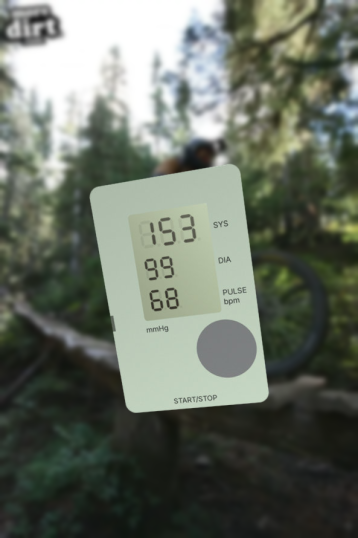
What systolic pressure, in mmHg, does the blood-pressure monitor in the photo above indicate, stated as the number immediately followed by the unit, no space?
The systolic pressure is 153mmHg
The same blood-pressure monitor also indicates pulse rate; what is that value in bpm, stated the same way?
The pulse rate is 68bpm
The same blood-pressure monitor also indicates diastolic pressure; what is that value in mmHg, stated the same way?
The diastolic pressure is 99mmHg
